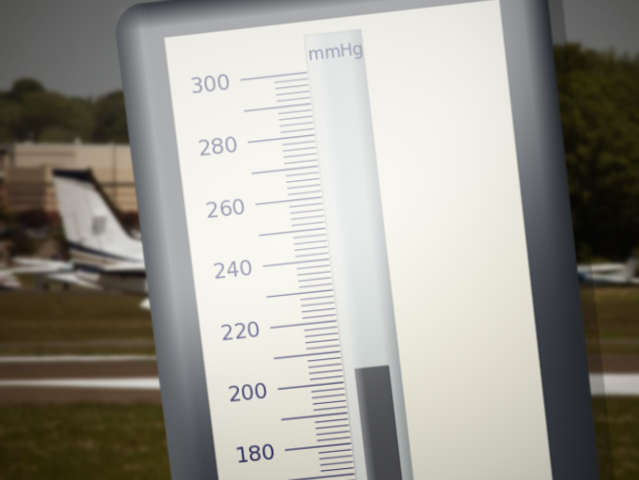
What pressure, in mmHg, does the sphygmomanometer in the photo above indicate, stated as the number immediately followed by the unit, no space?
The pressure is 204mmHg
